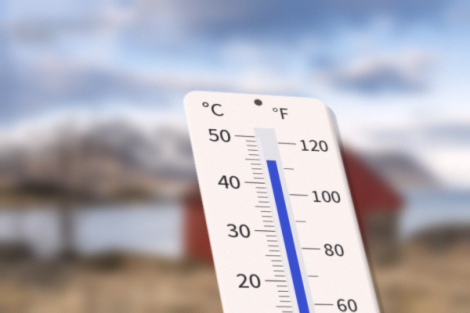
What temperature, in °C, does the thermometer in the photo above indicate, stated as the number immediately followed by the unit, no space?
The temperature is 45°C
